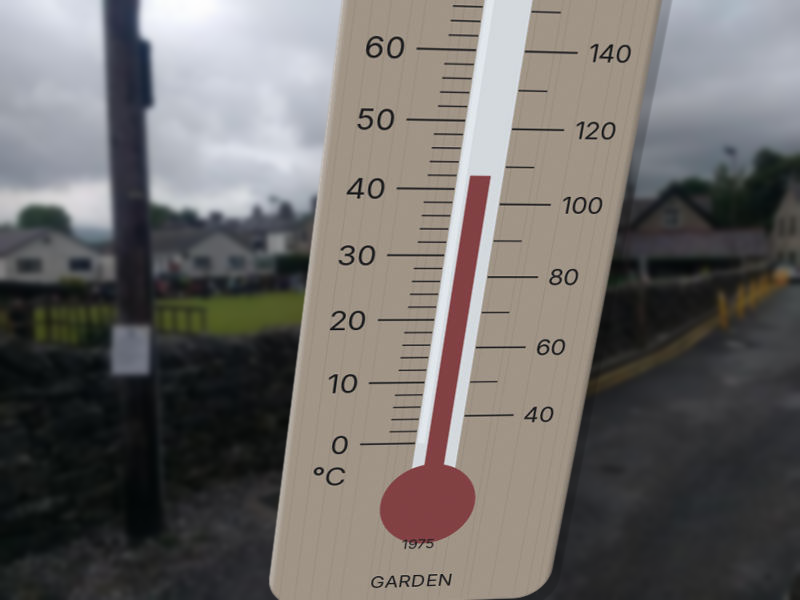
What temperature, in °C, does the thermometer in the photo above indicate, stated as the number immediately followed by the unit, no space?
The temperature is 42°C
